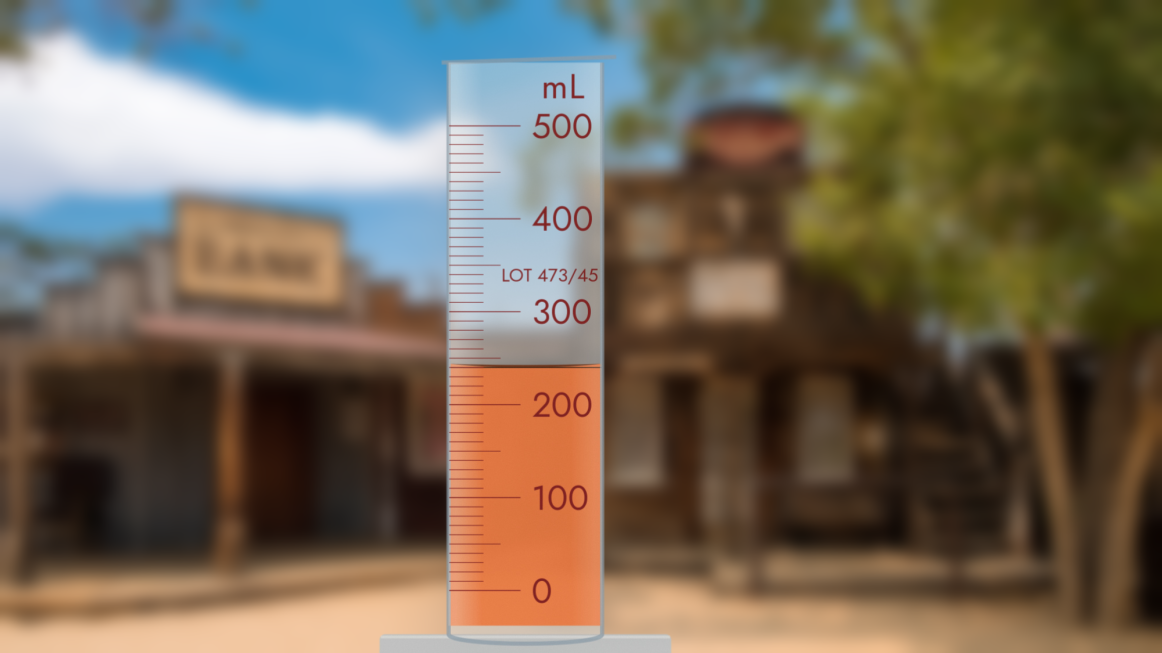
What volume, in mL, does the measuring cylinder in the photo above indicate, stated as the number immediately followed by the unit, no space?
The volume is 240mL
